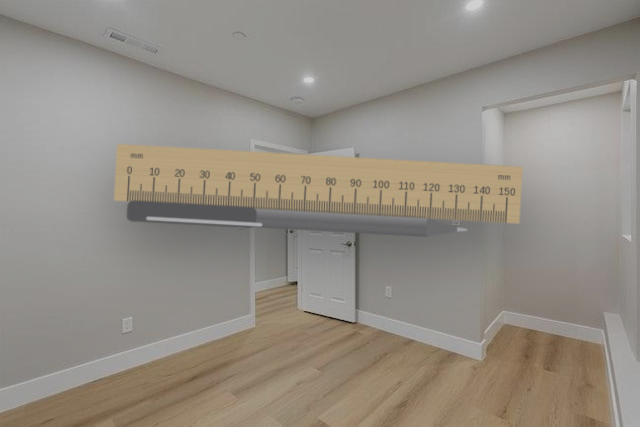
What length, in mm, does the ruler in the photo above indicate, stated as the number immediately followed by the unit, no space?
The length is 135mm
